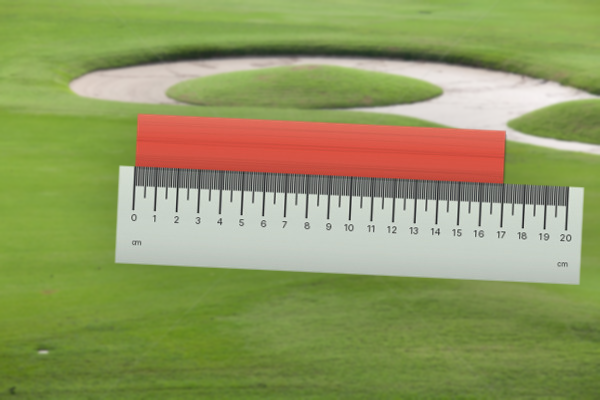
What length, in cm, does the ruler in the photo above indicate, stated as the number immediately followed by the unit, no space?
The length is 17cm
